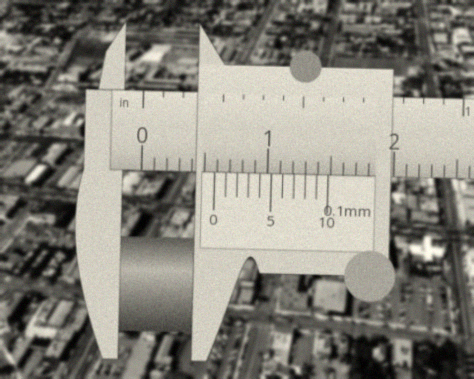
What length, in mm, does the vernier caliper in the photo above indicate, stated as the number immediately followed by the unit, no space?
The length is 5.8mm
